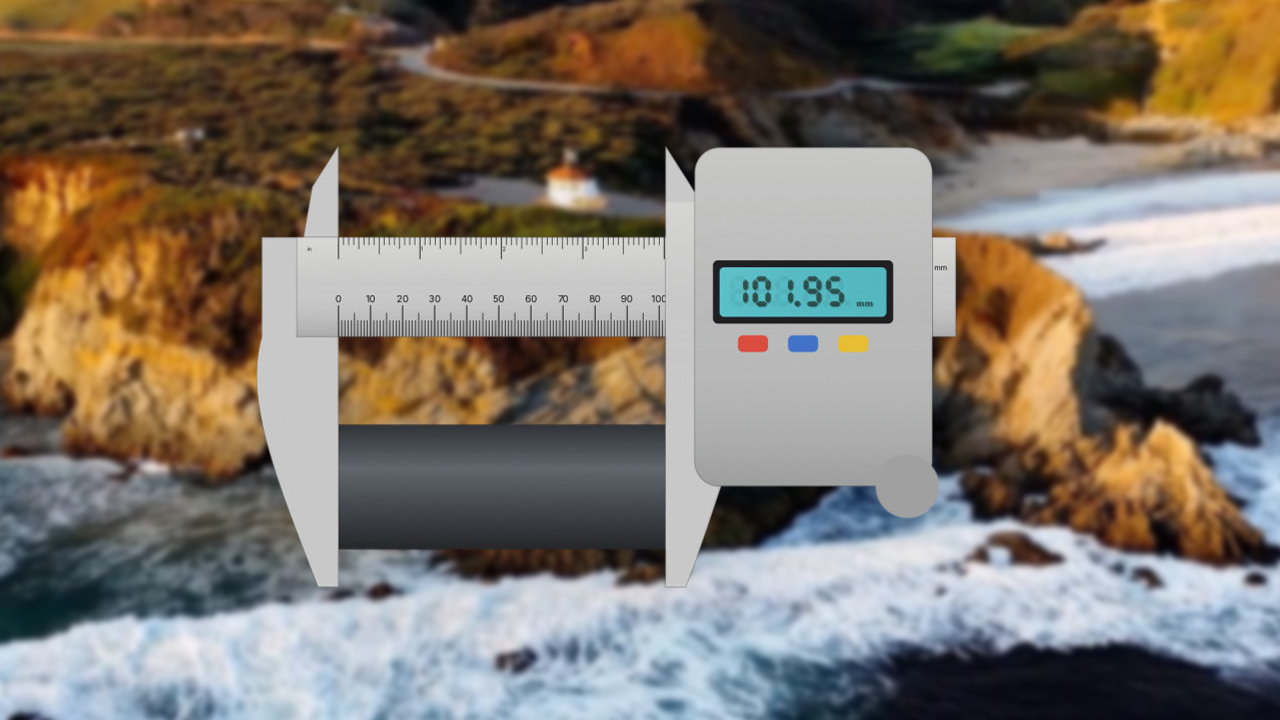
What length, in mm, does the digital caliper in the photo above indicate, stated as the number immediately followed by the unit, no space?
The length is 101.95mm
